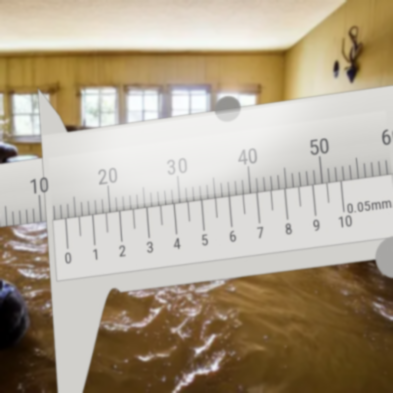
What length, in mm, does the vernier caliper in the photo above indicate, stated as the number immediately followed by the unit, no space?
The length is 13.6mm
